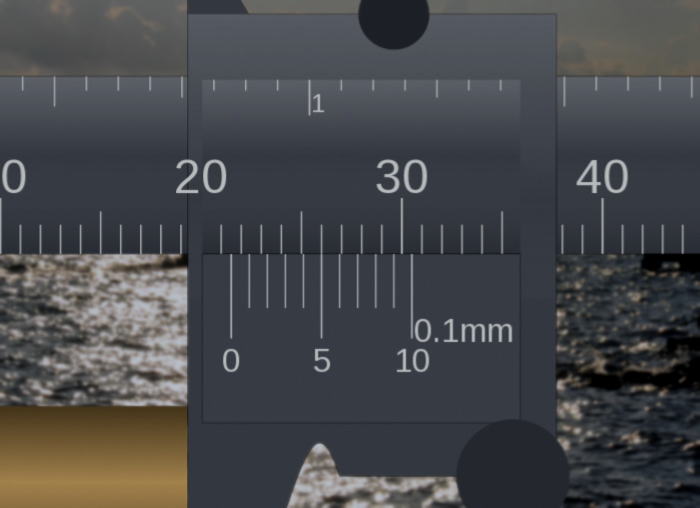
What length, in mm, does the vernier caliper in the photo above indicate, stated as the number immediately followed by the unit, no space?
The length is 21.5mm
